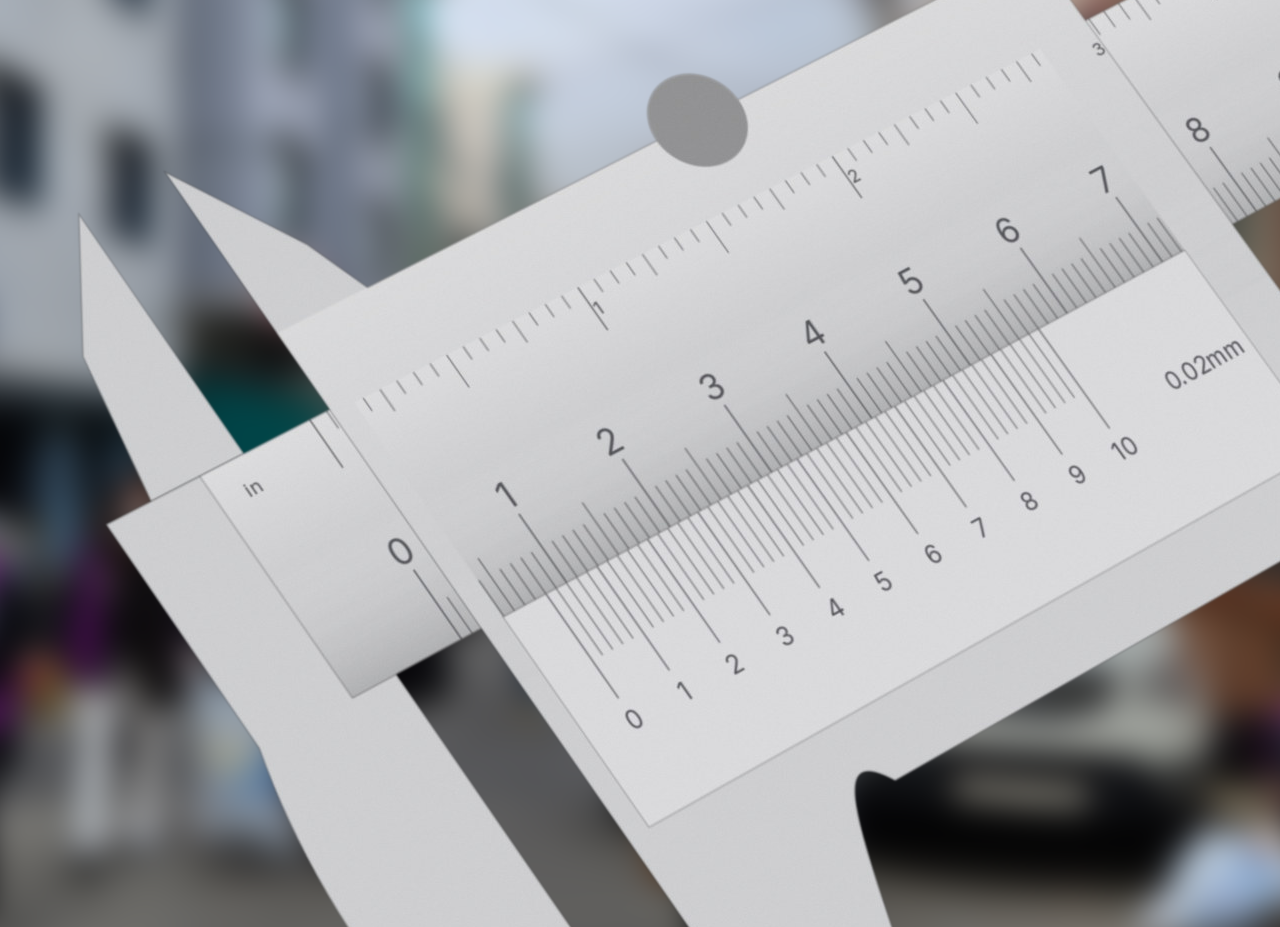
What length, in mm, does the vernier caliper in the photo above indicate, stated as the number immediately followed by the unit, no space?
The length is 8.0mm
